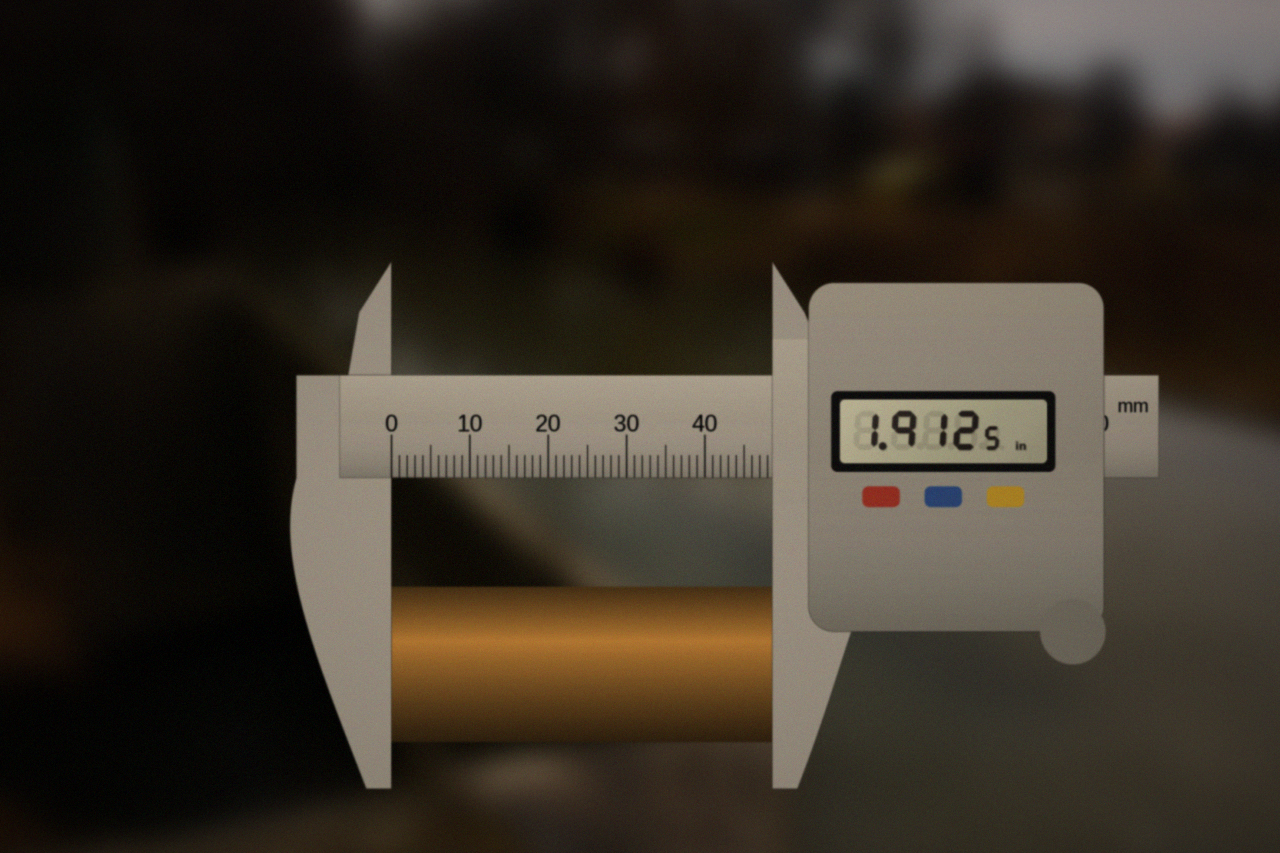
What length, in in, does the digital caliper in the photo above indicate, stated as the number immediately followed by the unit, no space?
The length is 1.9125in
